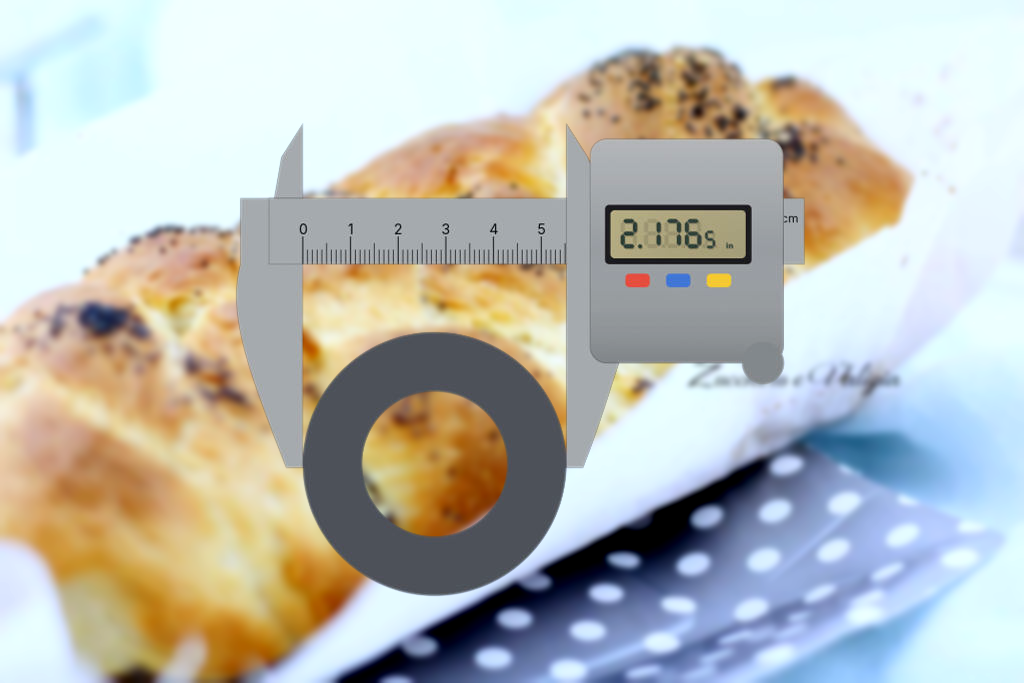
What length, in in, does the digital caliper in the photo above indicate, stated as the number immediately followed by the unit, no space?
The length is 2.1765in
